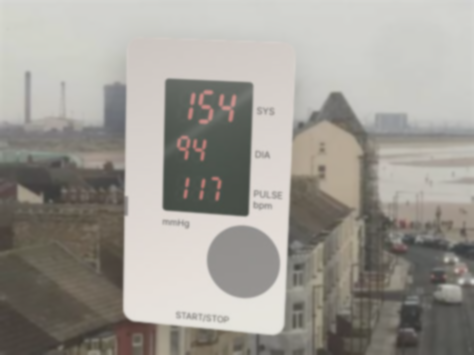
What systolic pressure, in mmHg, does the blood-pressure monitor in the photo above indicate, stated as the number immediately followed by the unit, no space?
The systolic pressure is 154mmHg
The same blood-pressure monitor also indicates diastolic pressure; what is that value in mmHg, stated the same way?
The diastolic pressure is 94mmHg
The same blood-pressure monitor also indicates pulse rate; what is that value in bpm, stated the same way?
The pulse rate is 117bpm
